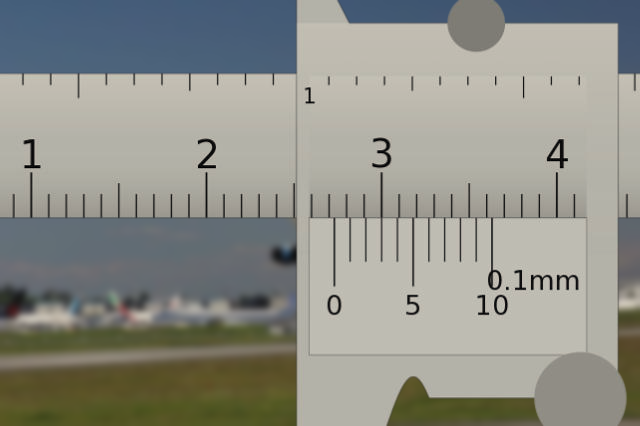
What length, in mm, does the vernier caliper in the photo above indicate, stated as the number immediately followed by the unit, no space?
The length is 27.3mm
